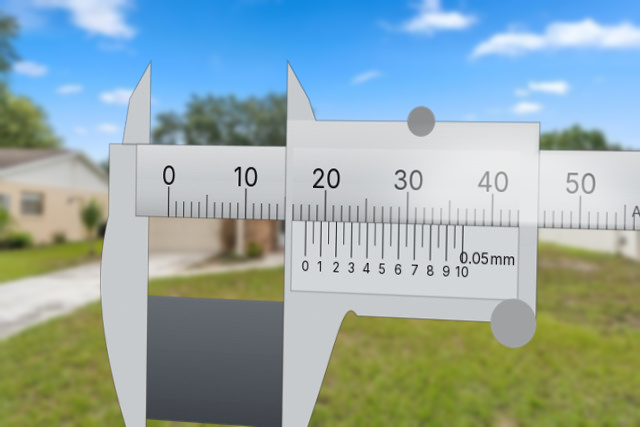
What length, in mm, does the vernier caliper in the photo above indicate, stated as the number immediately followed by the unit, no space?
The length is 17.6mm
